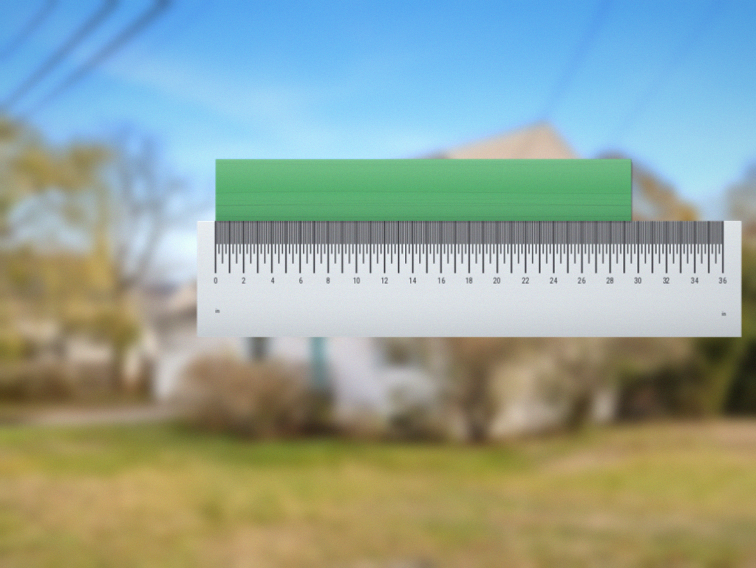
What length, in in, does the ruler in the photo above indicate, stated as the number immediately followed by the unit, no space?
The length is 29.5in
